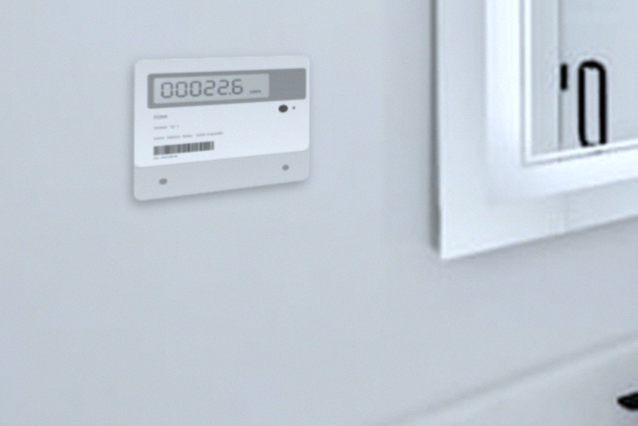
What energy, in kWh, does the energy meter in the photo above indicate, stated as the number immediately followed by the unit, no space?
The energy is 22.6kWh
